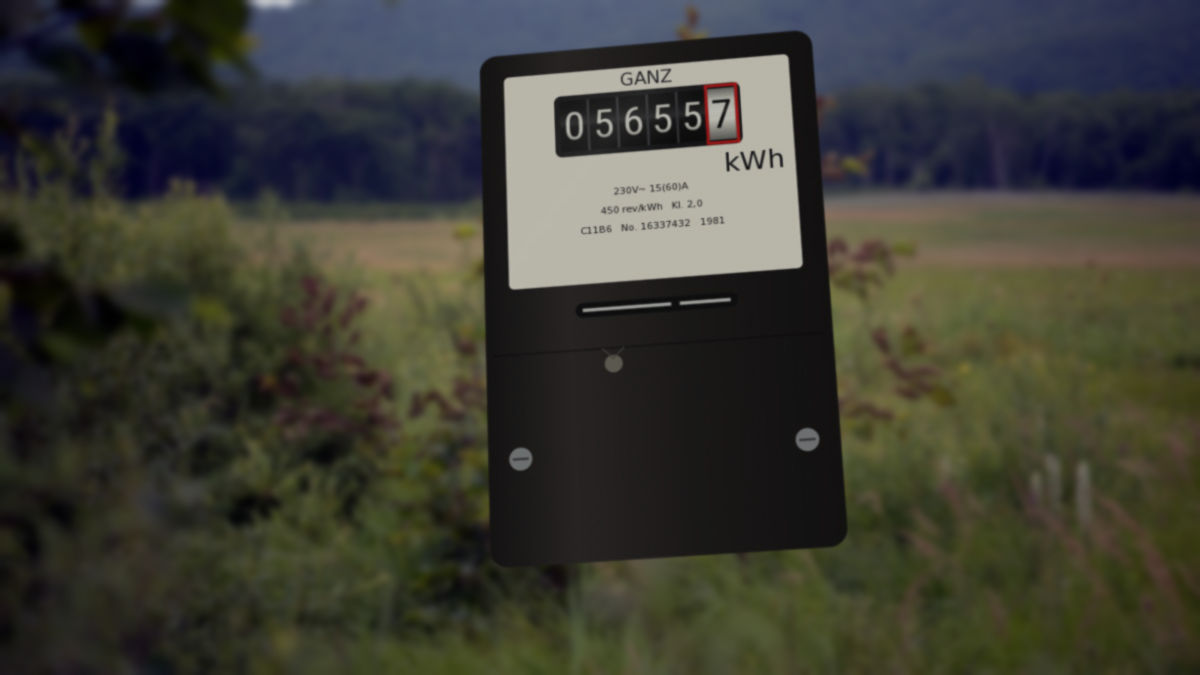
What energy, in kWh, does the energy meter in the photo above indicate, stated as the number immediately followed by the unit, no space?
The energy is 5655.7kWh
